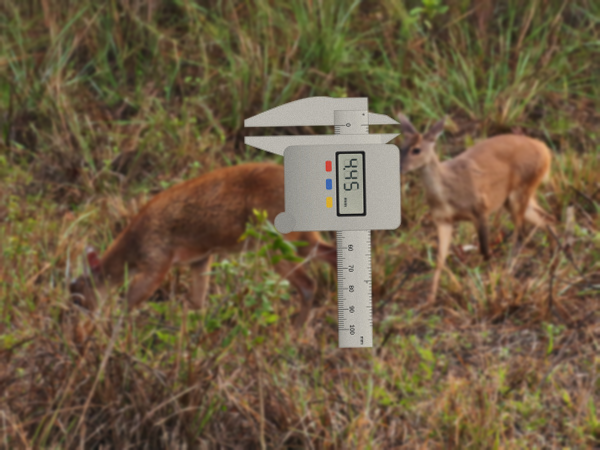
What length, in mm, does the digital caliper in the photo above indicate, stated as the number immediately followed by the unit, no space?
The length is 4.45mm
